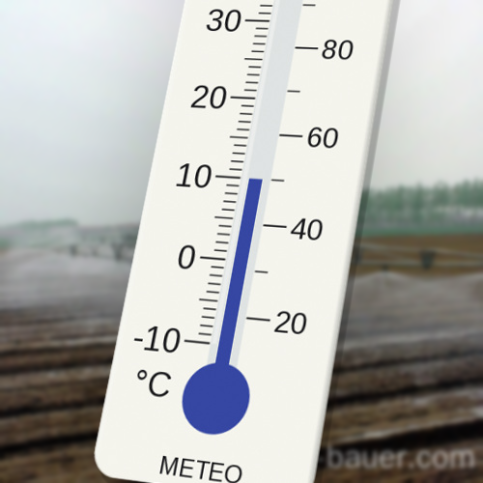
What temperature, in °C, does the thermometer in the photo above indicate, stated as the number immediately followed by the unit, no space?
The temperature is 10°C
